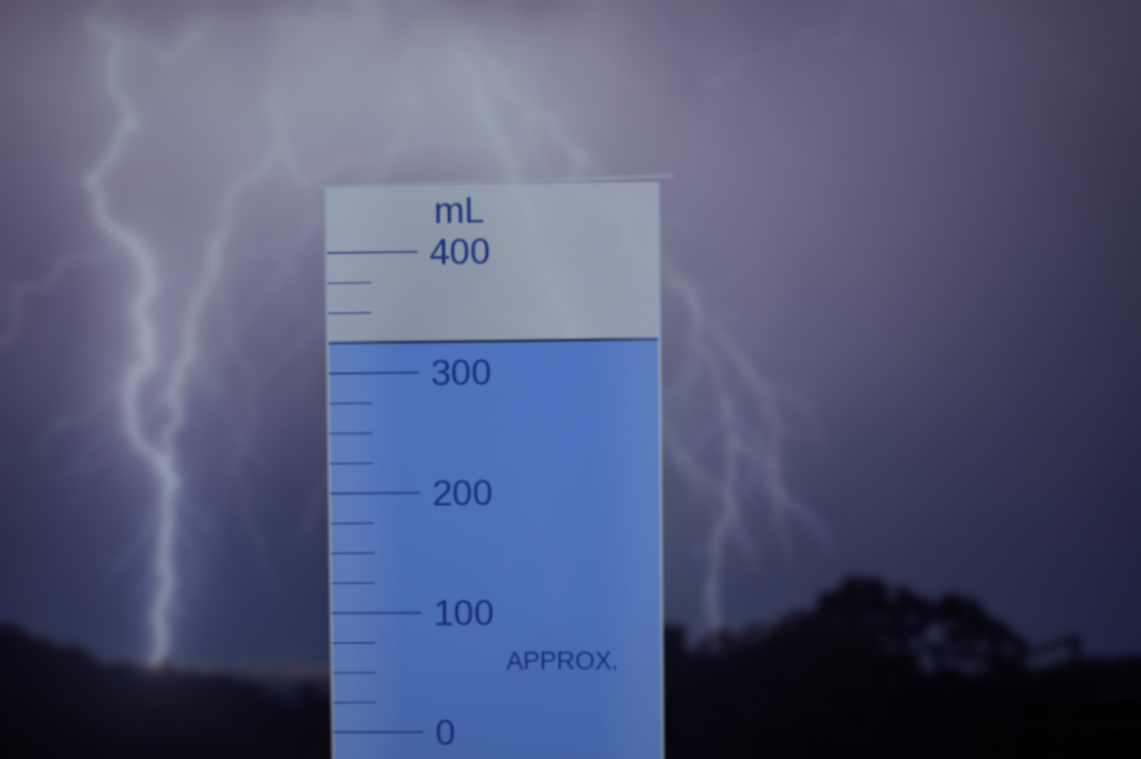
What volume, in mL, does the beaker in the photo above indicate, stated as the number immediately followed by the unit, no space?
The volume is 325mL
